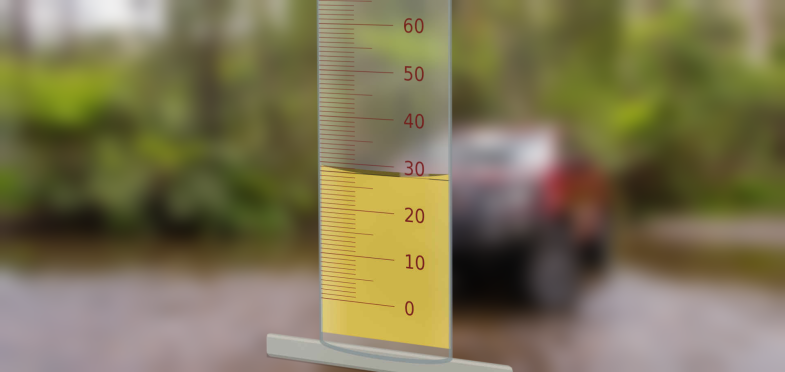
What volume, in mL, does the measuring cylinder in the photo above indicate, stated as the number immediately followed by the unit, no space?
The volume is 28mL
